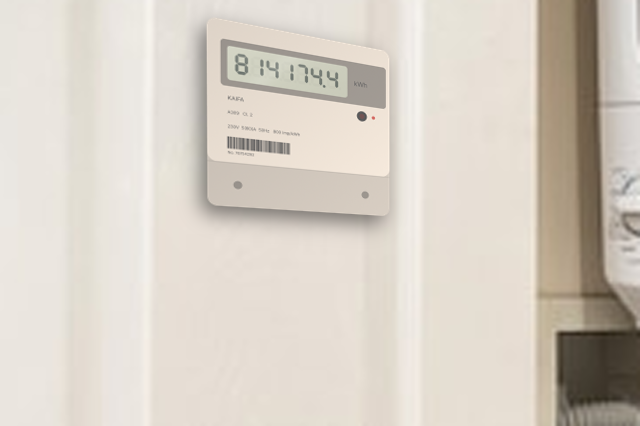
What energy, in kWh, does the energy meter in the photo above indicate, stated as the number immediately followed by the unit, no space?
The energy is 814174.4kWh
